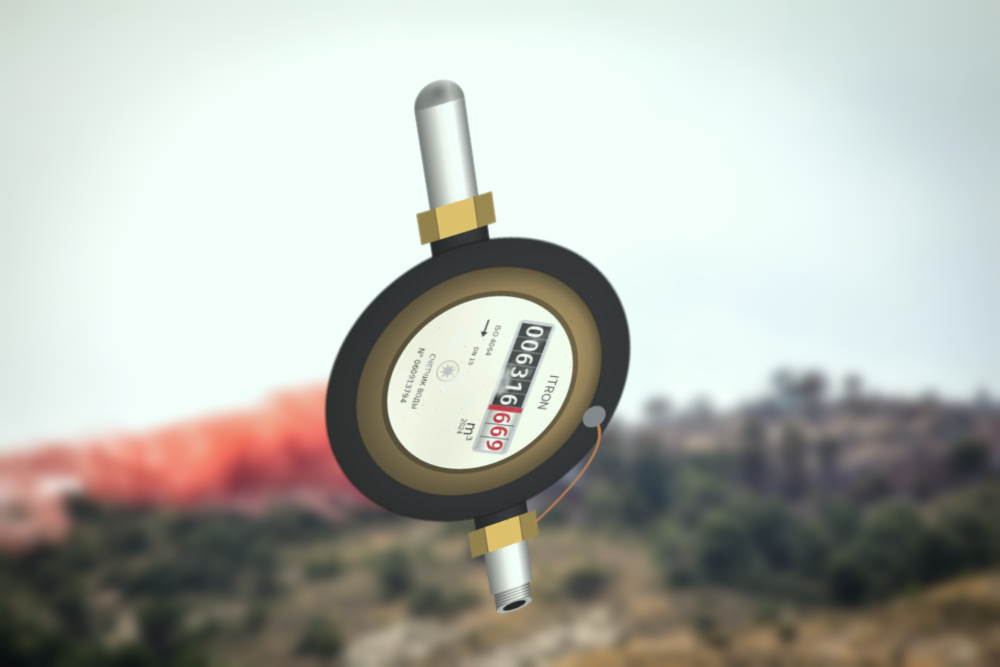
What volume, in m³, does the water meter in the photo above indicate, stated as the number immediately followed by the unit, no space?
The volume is 6316.669m³
